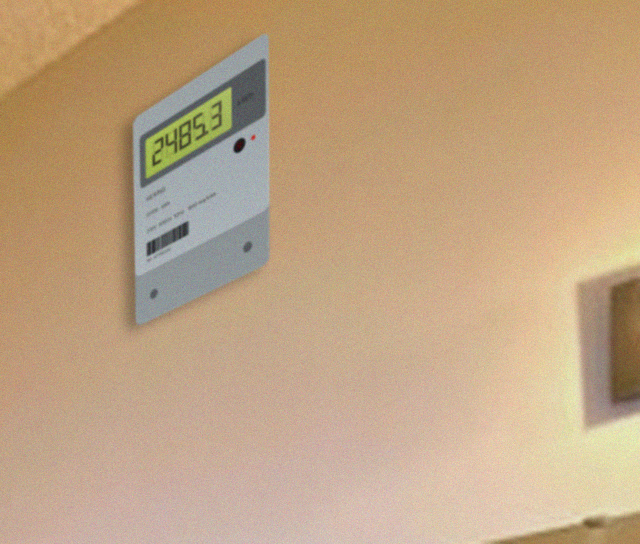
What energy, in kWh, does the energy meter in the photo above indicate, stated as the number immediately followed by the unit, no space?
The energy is 2485.3kWh
